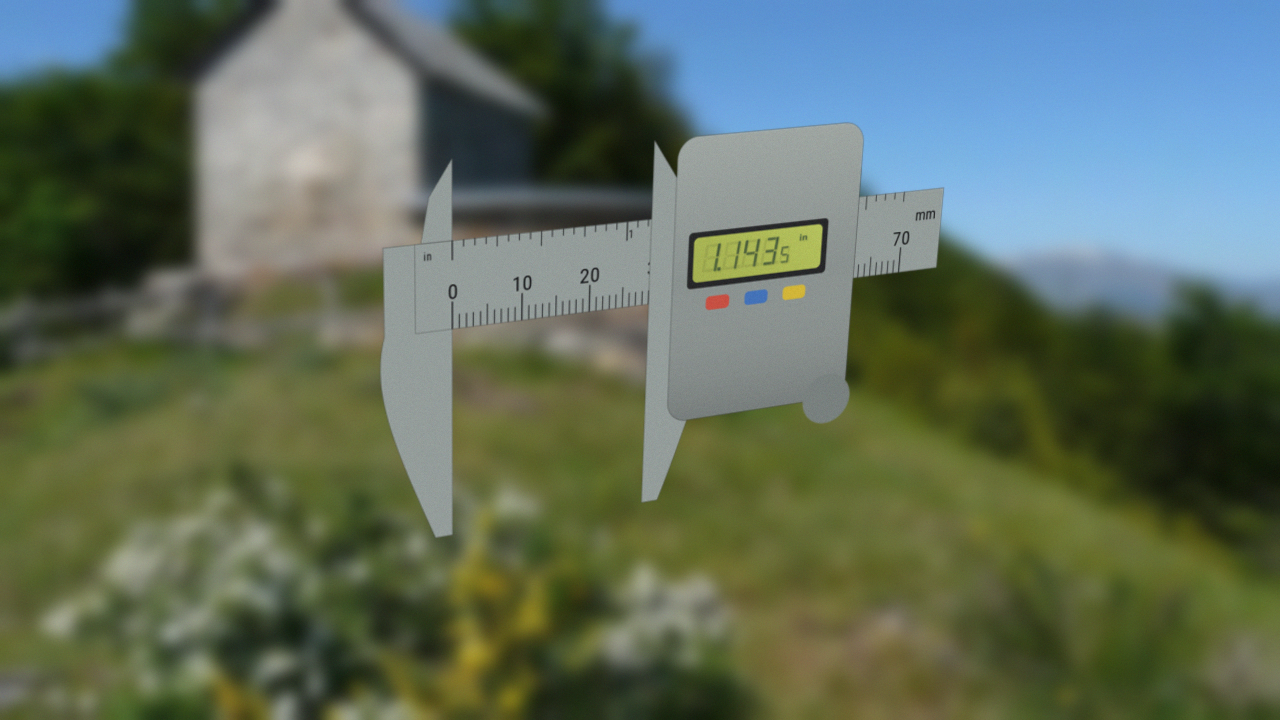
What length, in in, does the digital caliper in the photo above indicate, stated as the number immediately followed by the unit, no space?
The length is 1.1435in
